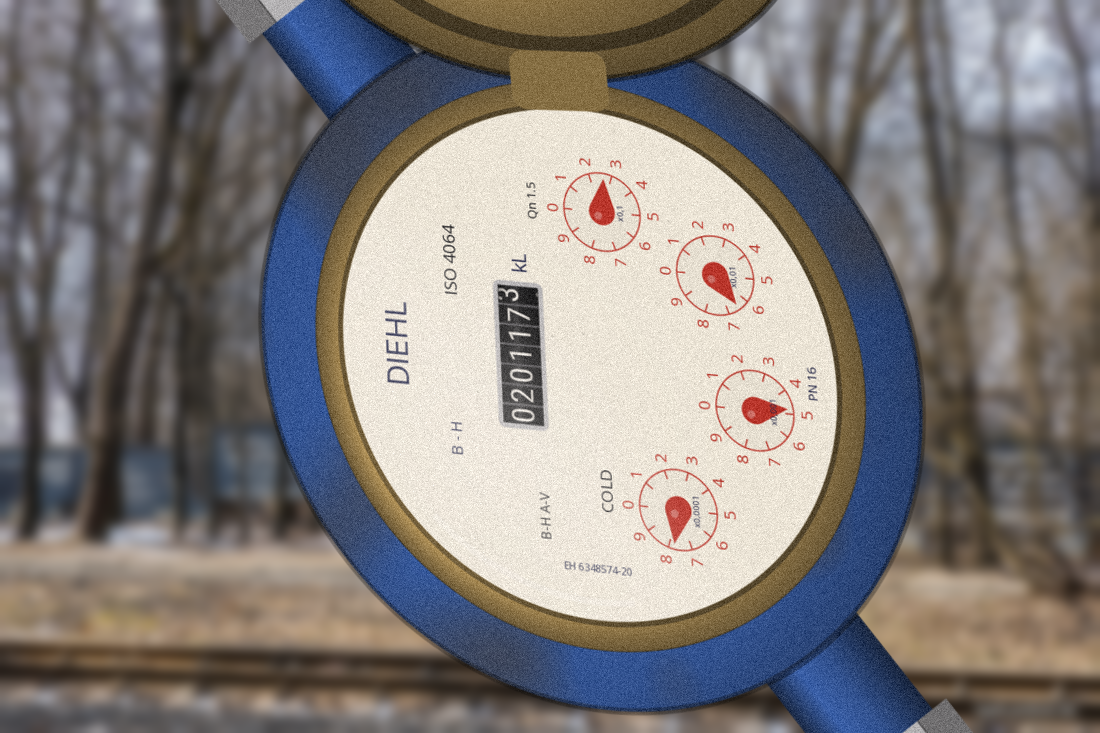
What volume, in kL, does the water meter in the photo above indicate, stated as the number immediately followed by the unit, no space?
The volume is 201173.2647kL
